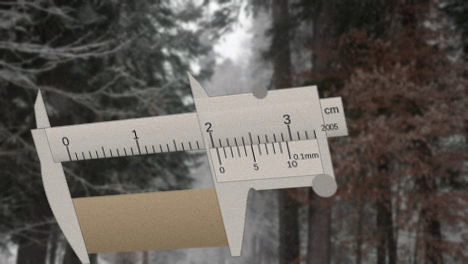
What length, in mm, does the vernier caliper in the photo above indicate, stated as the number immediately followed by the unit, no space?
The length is 20.4mm
